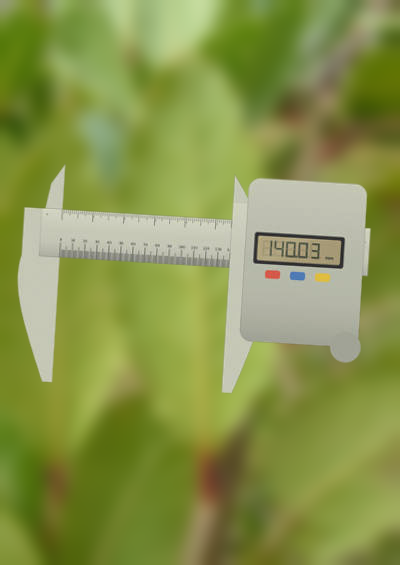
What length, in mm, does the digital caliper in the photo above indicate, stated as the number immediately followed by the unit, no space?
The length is 140.03mm
